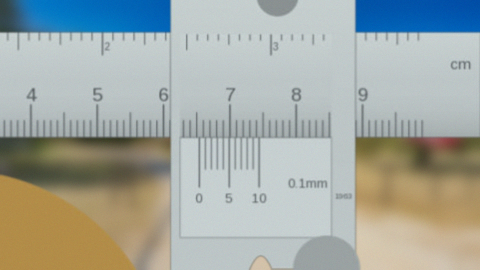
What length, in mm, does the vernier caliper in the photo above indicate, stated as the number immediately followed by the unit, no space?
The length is 65.4mm
